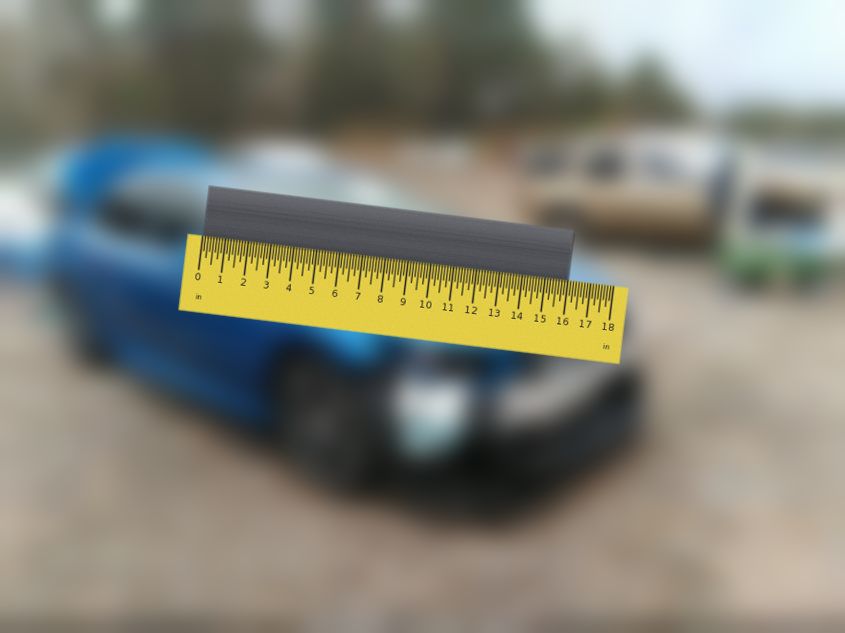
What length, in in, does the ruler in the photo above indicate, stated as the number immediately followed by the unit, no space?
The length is 16in
